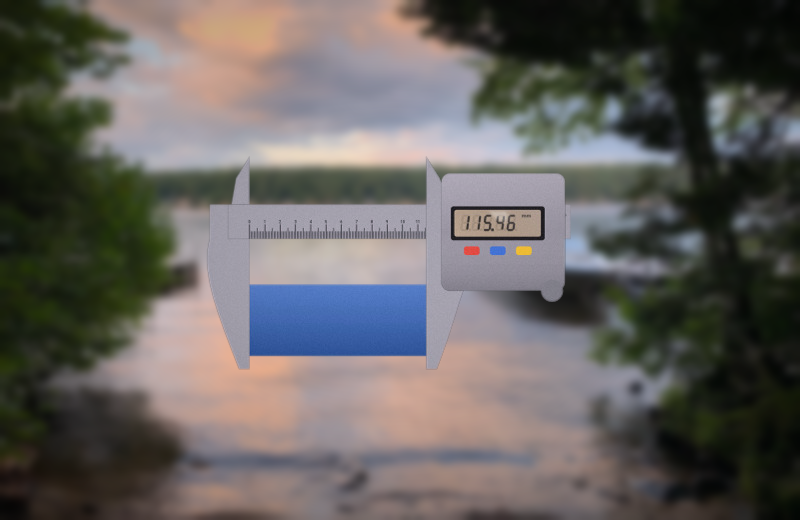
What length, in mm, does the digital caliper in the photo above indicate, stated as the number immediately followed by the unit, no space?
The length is 115.46mm
